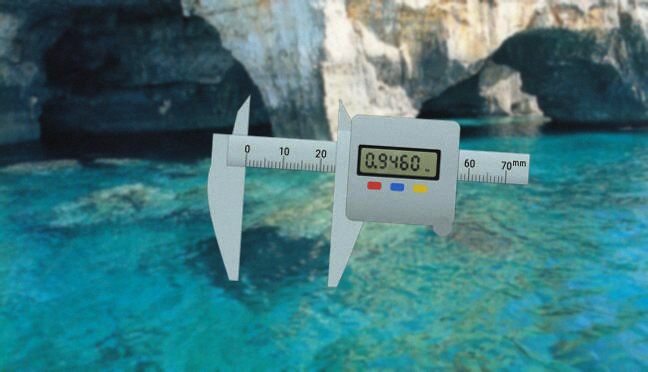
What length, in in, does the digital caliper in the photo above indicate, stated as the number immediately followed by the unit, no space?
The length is 0.9460in
